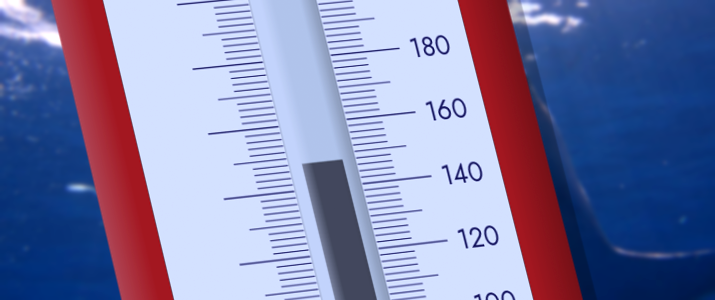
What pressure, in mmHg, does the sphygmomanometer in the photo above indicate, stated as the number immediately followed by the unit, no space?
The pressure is 148mmHg
